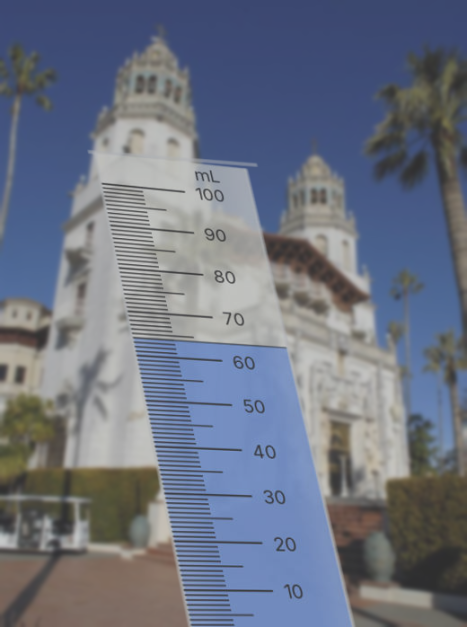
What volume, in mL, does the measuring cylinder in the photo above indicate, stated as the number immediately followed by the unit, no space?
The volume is 64mL
